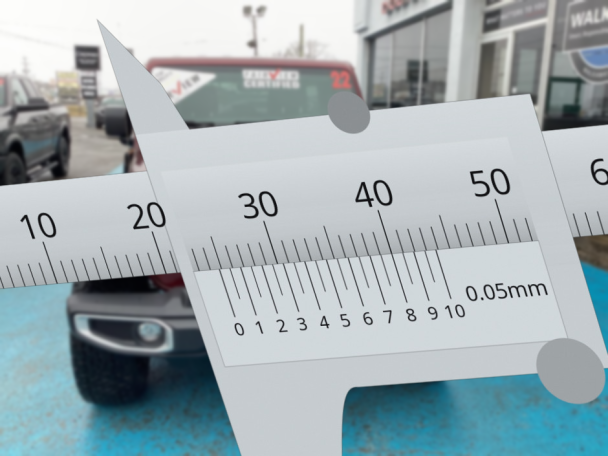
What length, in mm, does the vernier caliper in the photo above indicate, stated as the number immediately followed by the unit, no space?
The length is 24.8mm
